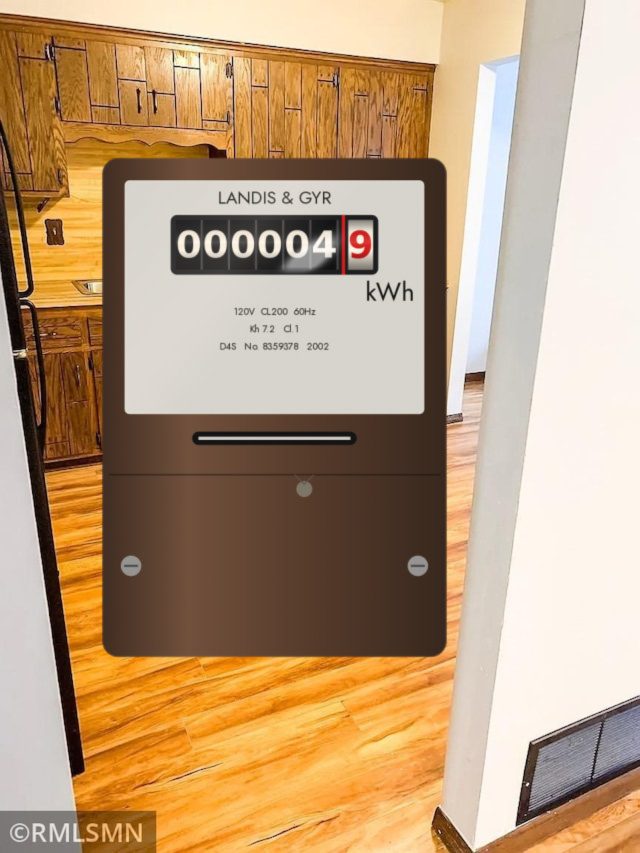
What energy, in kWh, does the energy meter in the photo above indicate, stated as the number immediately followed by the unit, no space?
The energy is 4.9kWh
